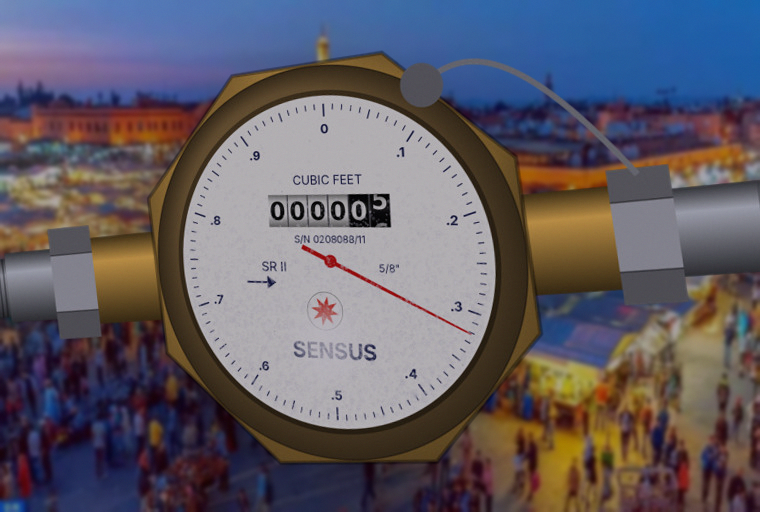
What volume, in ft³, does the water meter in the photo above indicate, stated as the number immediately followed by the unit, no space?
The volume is 5.32ft³
